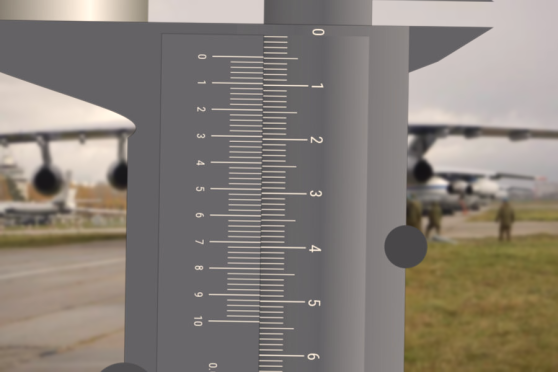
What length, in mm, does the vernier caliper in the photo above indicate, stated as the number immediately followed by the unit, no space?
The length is 4.8mm
